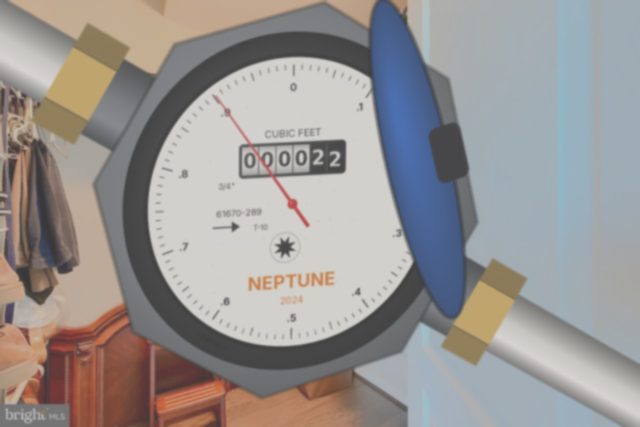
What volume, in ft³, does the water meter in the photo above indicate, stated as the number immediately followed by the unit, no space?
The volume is 21.90ft³
